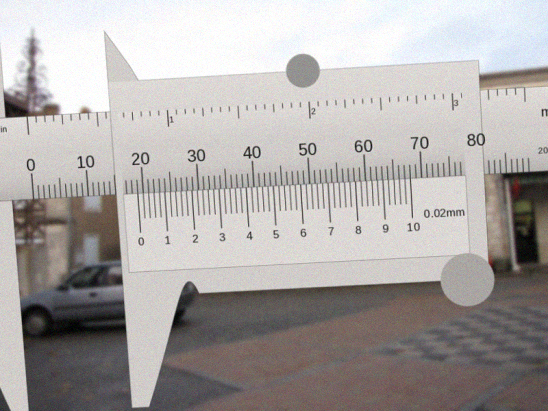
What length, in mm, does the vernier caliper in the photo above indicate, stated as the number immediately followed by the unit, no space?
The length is 19.0mm
